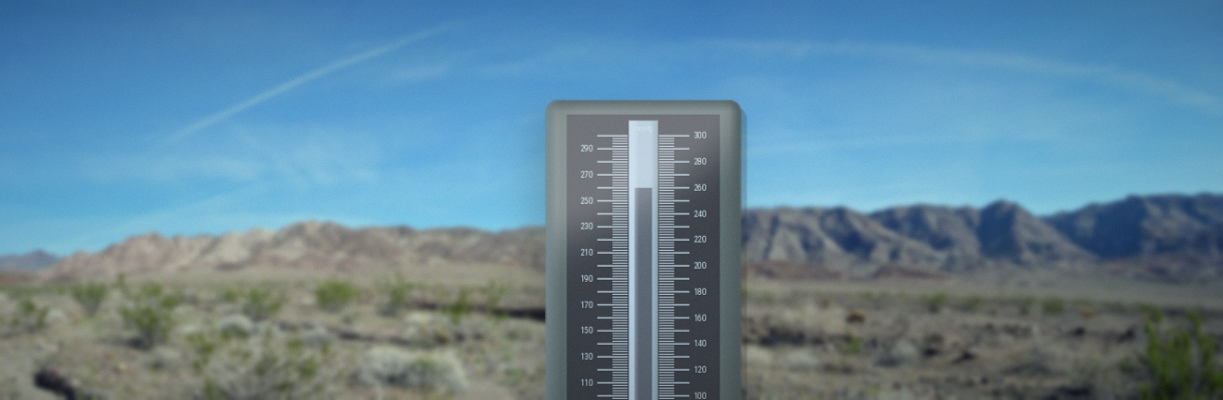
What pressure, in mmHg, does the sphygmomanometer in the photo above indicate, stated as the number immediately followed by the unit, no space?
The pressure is 260mmHg
